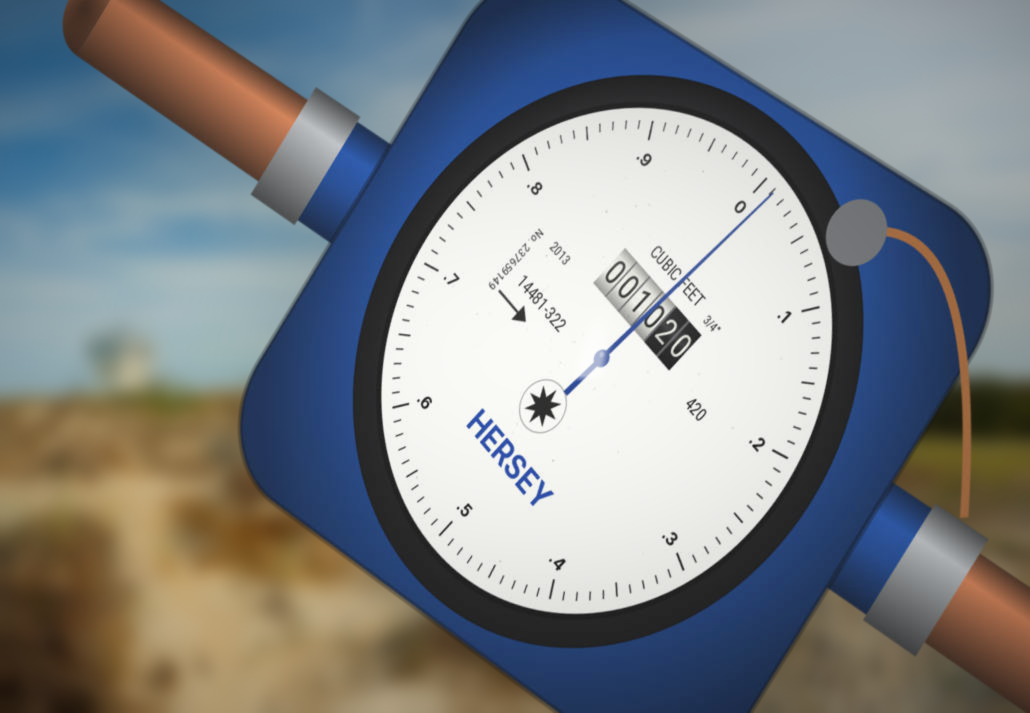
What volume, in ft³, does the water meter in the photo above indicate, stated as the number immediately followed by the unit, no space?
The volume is 1020.01ft³
